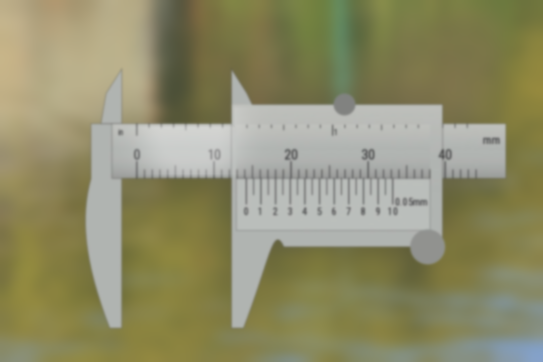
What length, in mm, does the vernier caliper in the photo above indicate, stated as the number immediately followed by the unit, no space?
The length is 14.2mm
